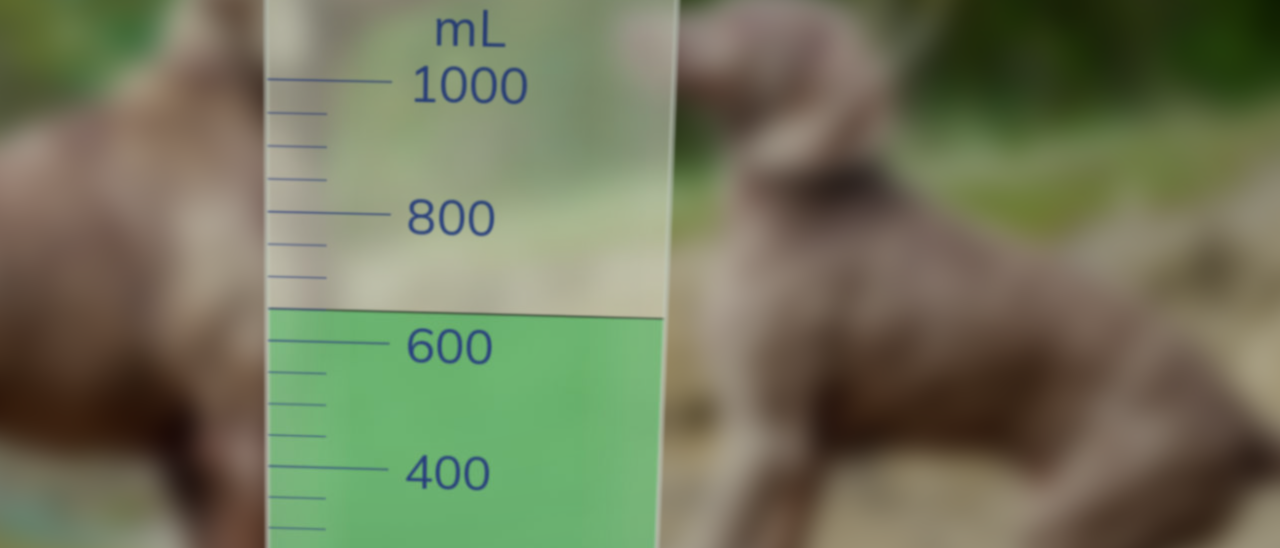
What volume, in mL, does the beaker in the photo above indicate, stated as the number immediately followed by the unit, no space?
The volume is 650mL
